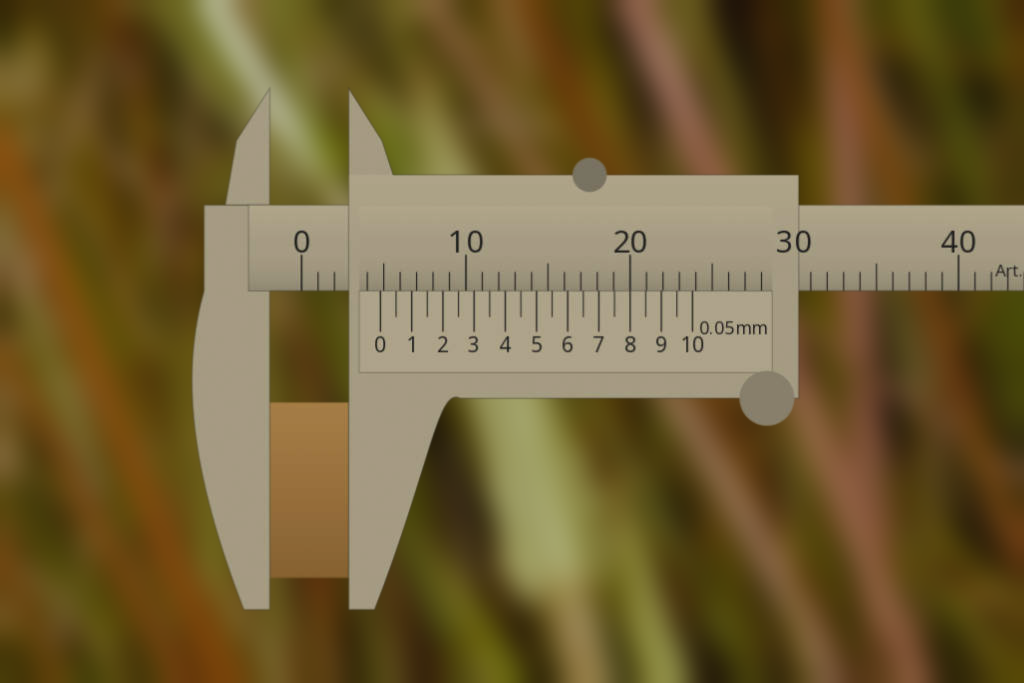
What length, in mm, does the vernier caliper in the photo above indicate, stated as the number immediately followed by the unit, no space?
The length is 4.8mm
